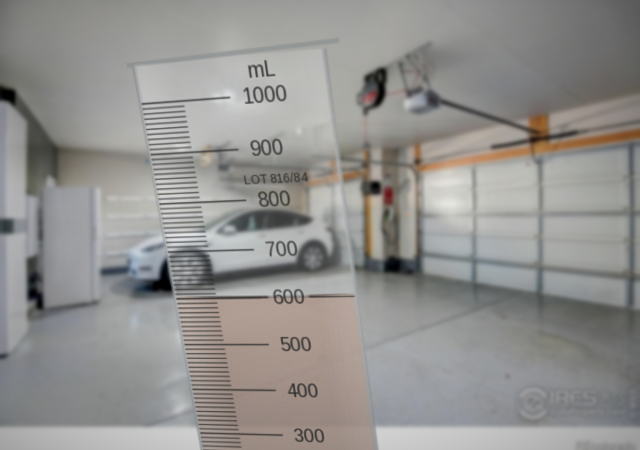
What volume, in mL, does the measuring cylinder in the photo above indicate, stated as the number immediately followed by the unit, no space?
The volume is 600mL
